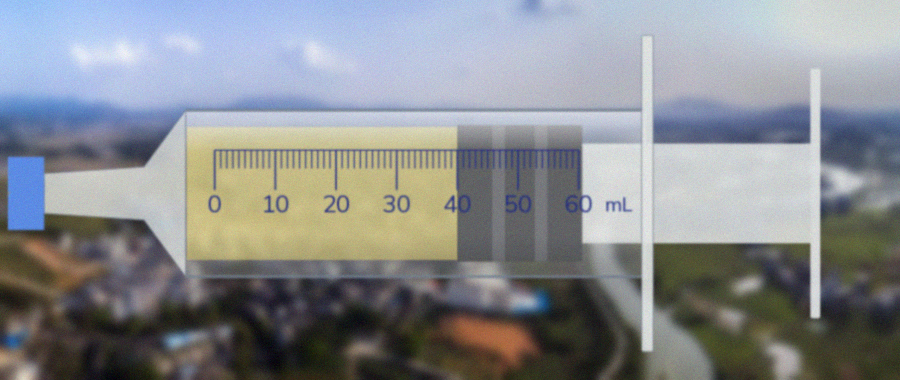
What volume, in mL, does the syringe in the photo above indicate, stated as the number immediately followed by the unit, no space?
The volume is 40mL
